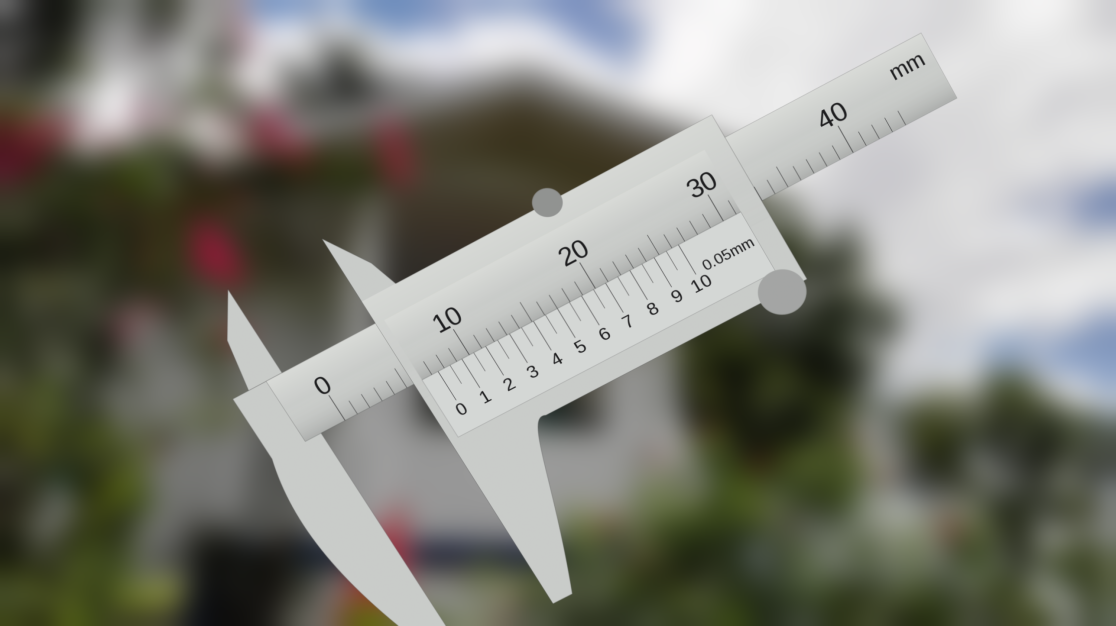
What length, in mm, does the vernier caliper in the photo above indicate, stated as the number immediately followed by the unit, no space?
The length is 7.5mm
